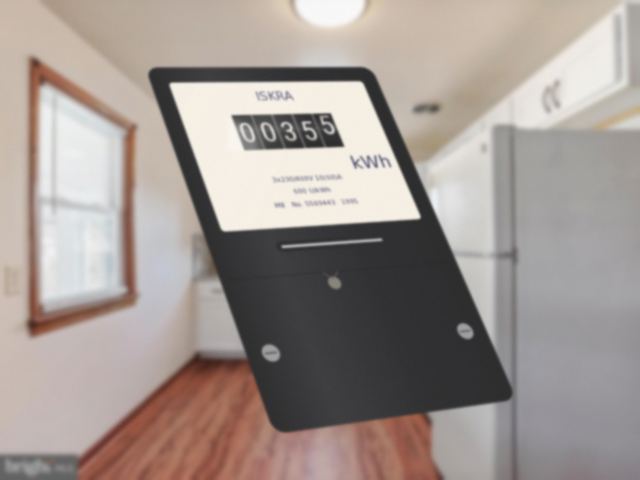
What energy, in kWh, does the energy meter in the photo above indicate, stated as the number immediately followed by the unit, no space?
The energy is 355kWh
